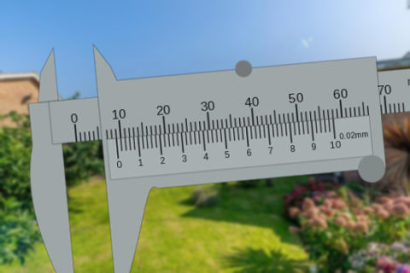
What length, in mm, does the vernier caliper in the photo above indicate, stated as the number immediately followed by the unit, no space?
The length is 9.0mm
